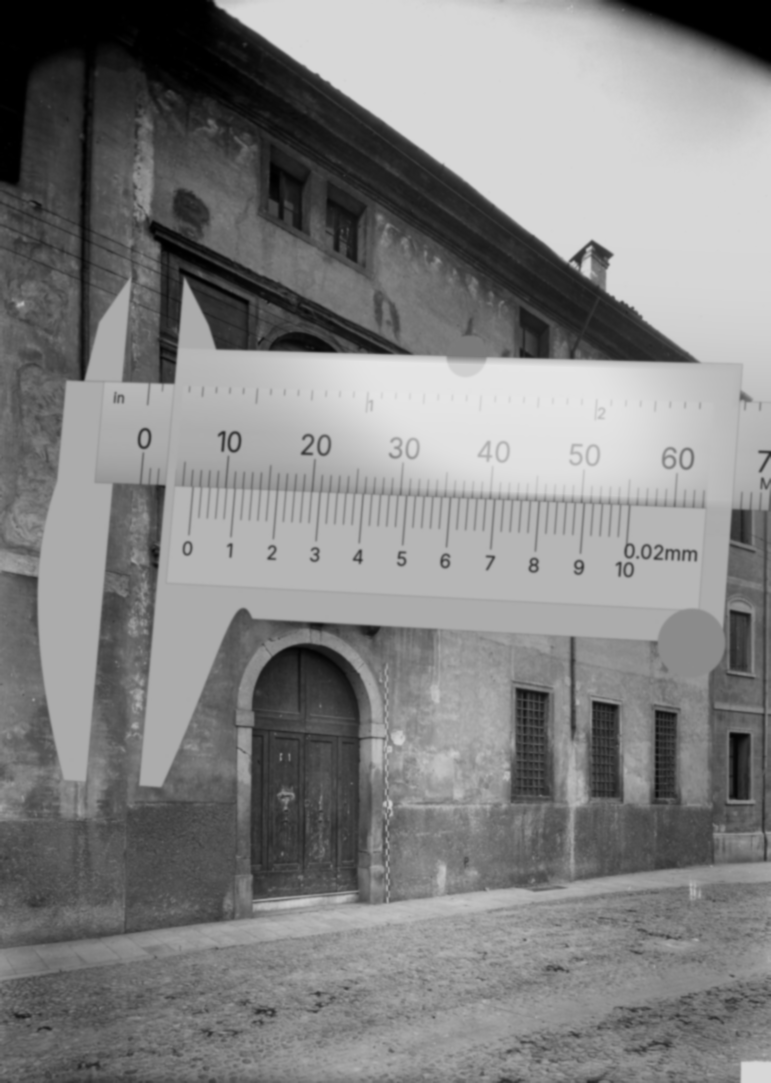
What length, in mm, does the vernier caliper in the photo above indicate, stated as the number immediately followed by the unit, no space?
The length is 6.2mm
